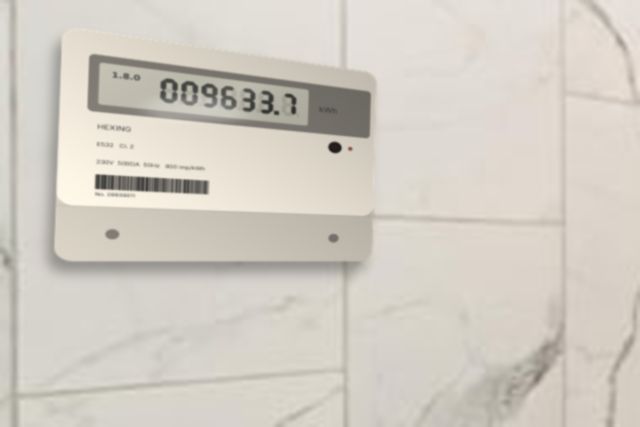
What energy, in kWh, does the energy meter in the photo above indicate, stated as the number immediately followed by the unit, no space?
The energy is 9633.7kWh
